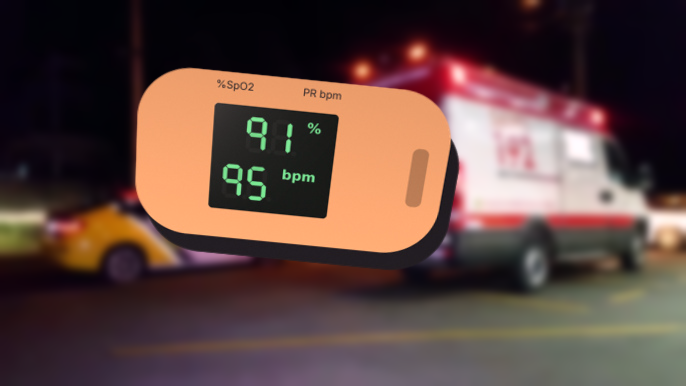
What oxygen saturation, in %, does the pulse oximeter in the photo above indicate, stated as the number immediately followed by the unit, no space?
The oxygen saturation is 91%
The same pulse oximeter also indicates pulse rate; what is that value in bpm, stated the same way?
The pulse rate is 95bpm
